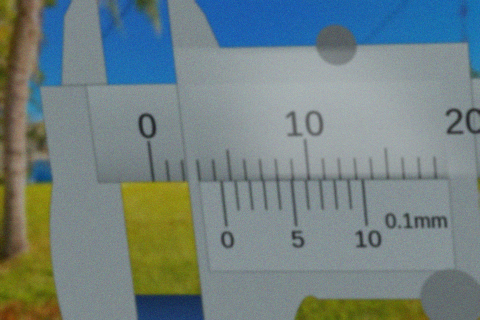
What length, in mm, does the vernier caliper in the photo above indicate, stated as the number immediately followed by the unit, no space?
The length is 4.4mm
